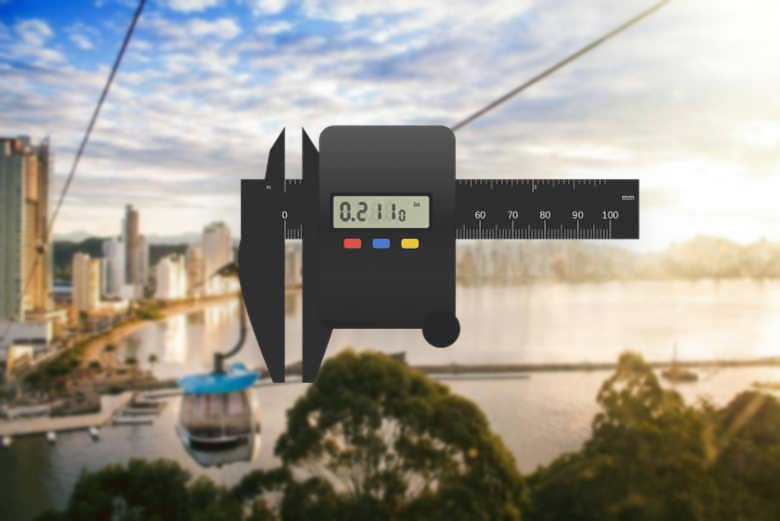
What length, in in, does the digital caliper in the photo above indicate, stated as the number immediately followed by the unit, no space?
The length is 0.2110in
